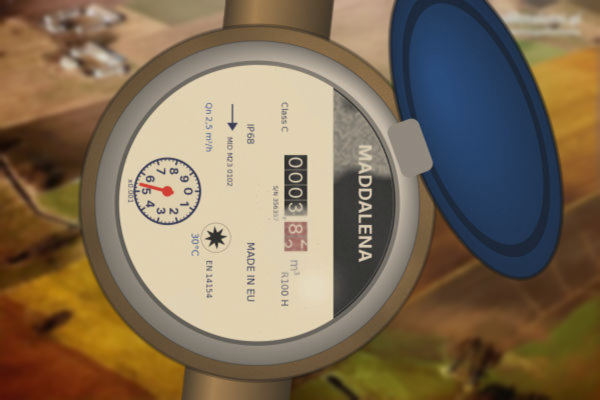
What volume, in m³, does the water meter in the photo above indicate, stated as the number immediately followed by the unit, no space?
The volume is 3.825m³
